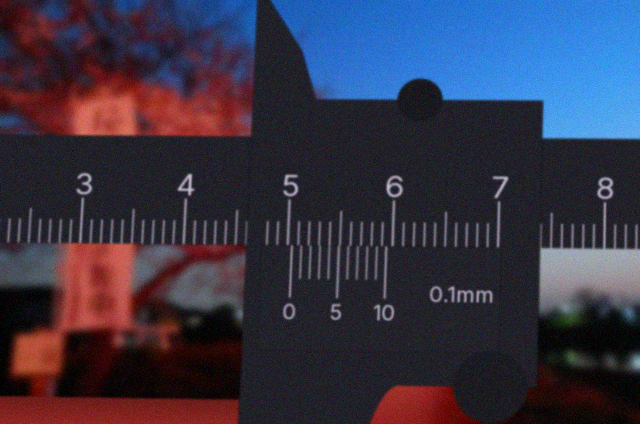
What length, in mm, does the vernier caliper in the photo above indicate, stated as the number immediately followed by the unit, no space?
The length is 50.4mm
